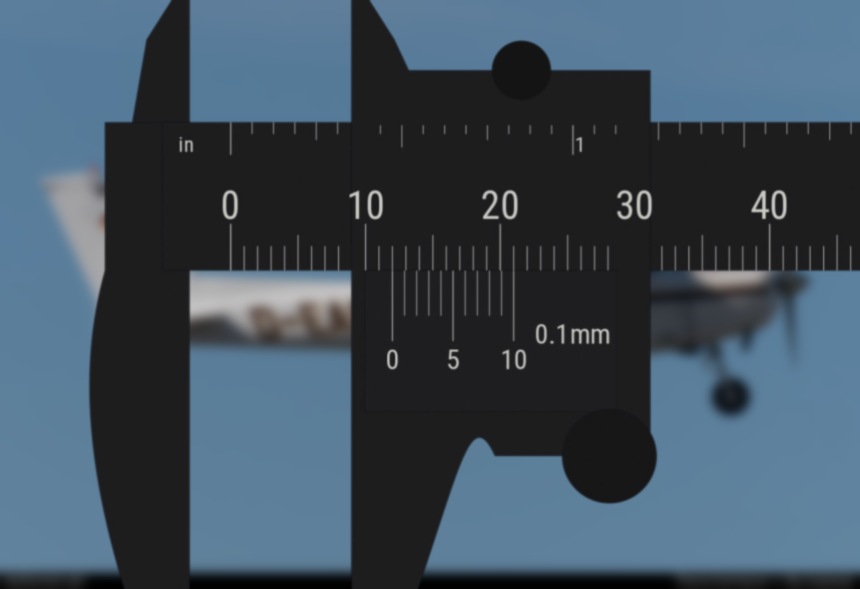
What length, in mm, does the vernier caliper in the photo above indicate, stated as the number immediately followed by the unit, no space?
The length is 12.0mm
